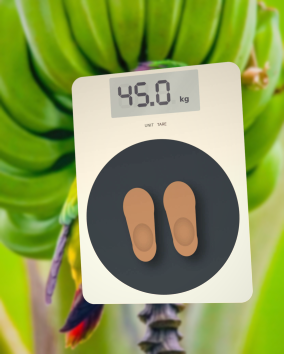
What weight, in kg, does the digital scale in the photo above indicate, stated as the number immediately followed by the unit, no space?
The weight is 45.0kg
